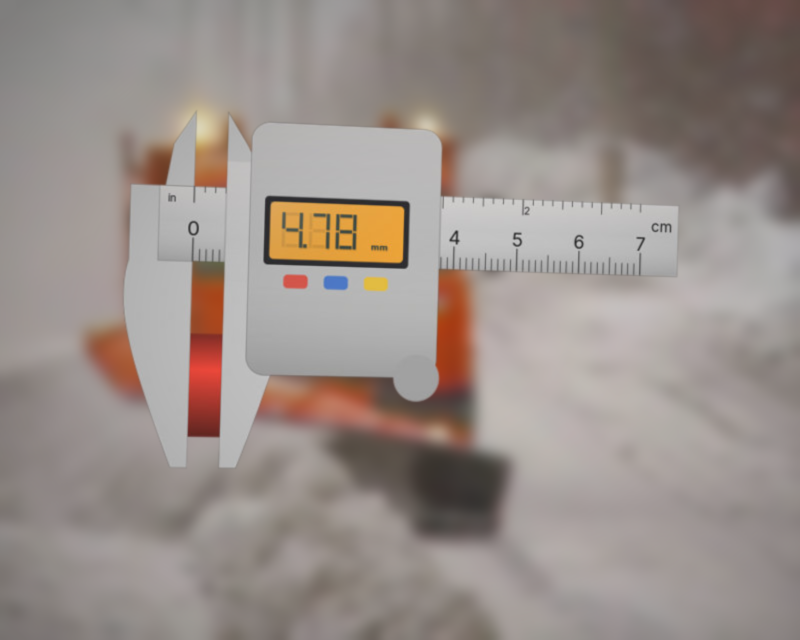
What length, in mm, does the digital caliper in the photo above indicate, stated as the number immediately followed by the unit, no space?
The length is 4.78mm
